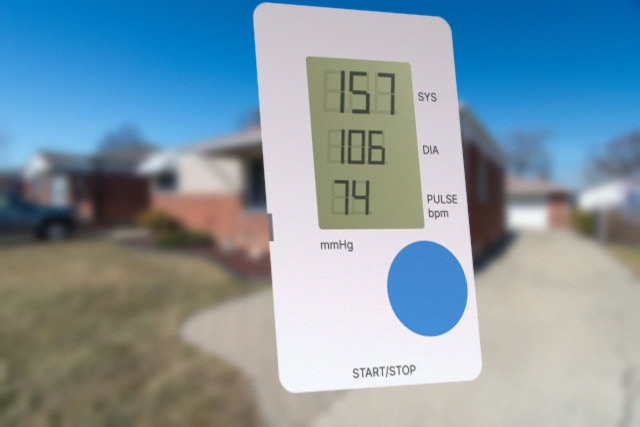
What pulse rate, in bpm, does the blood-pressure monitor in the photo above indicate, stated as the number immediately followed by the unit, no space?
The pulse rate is 74bpm
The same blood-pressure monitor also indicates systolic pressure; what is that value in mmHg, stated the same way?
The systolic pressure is 157mmHg
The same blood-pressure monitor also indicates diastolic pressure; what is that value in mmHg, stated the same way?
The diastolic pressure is 106mmHg
